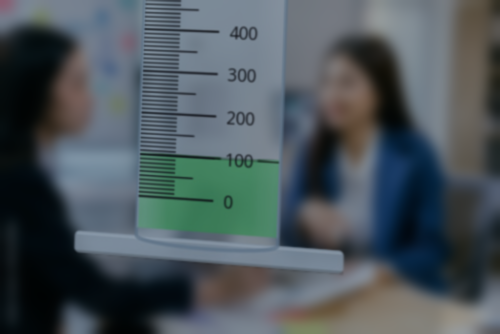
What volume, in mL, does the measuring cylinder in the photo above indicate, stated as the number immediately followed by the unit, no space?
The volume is 100mL
